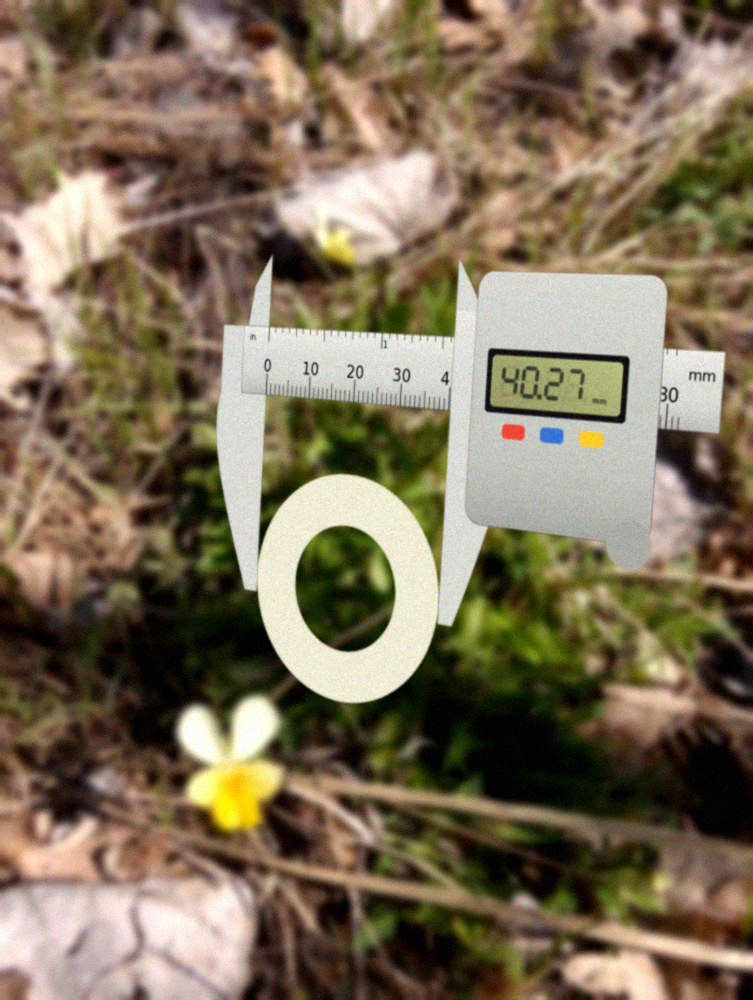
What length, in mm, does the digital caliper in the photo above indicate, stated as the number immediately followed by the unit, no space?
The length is 40.27mm
